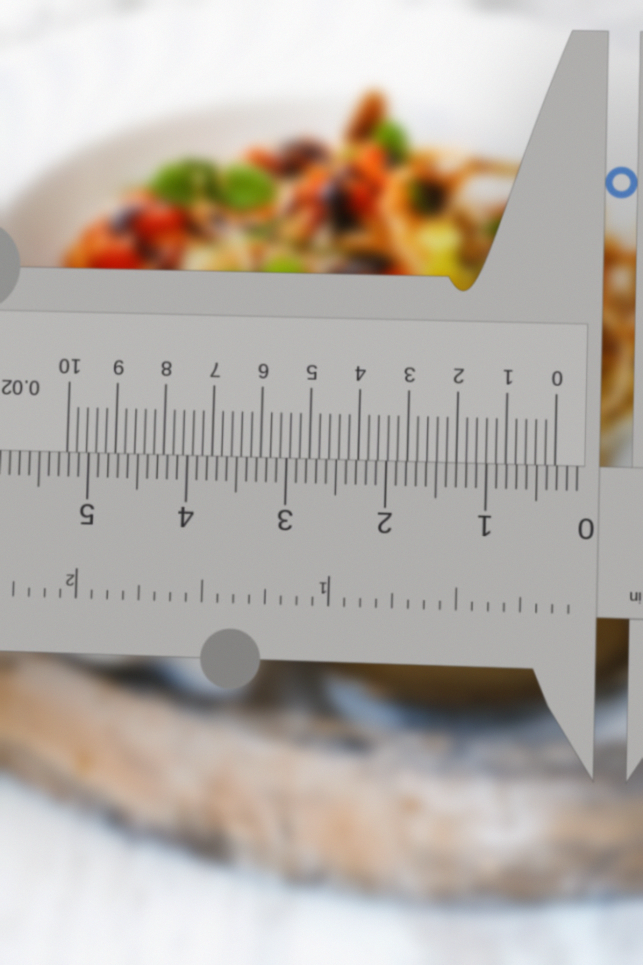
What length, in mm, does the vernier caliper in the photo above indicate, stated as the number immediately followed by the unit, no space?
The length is 3.2mm
